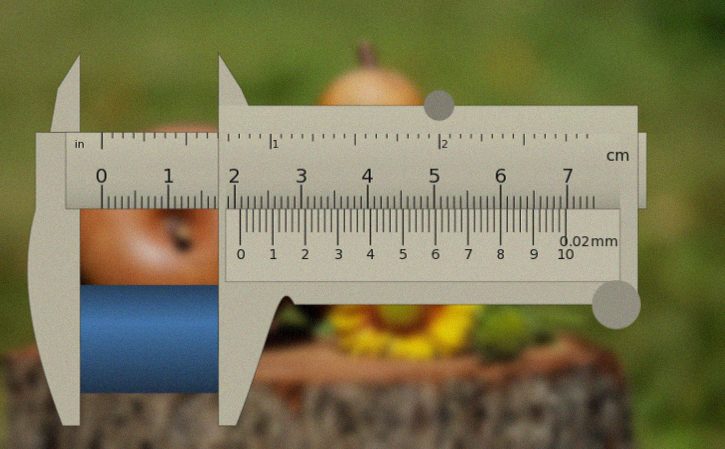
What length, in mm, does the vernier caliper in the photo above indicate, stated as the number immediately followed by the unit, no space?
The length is 20.8mm
